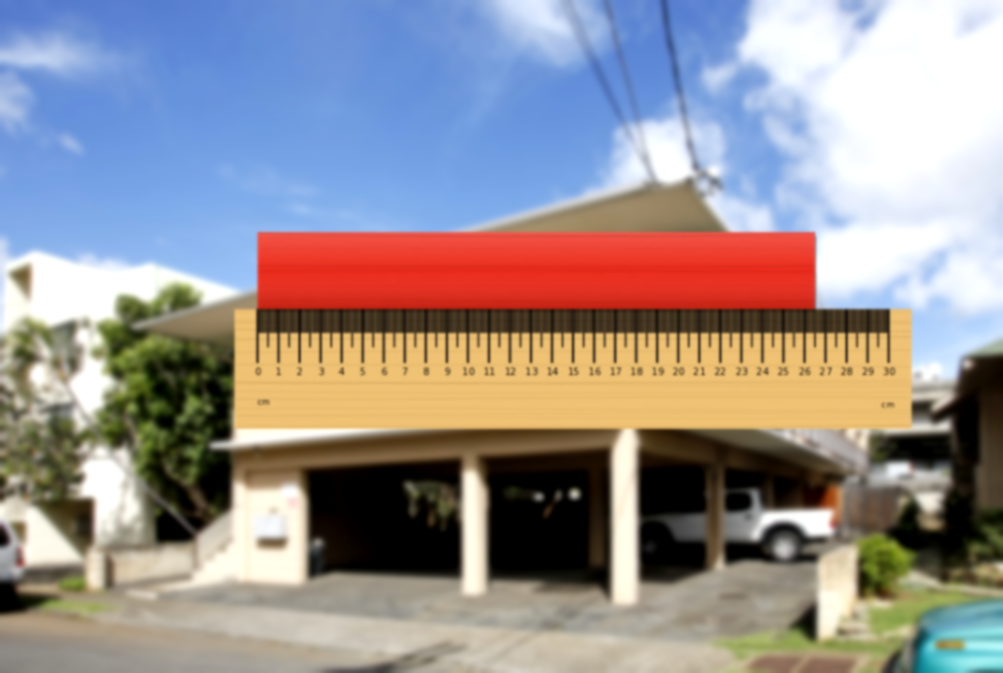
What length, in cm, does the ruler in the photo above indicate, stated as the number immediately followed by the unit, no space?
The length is 26.5cm
